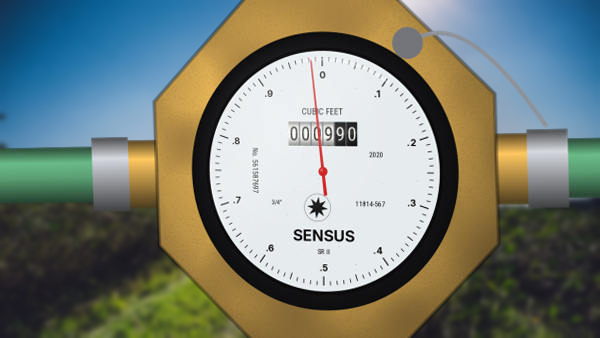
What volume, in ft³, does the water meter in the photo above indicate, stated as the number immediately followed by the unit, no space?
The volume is 989.98ft³
